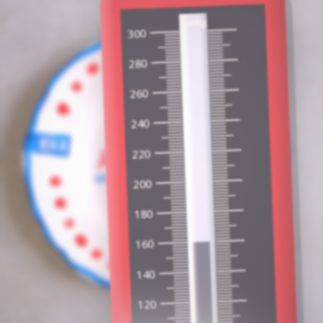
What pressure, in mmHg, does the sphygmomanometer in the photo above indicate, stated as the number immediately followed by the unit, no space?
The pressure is 160mmHg
